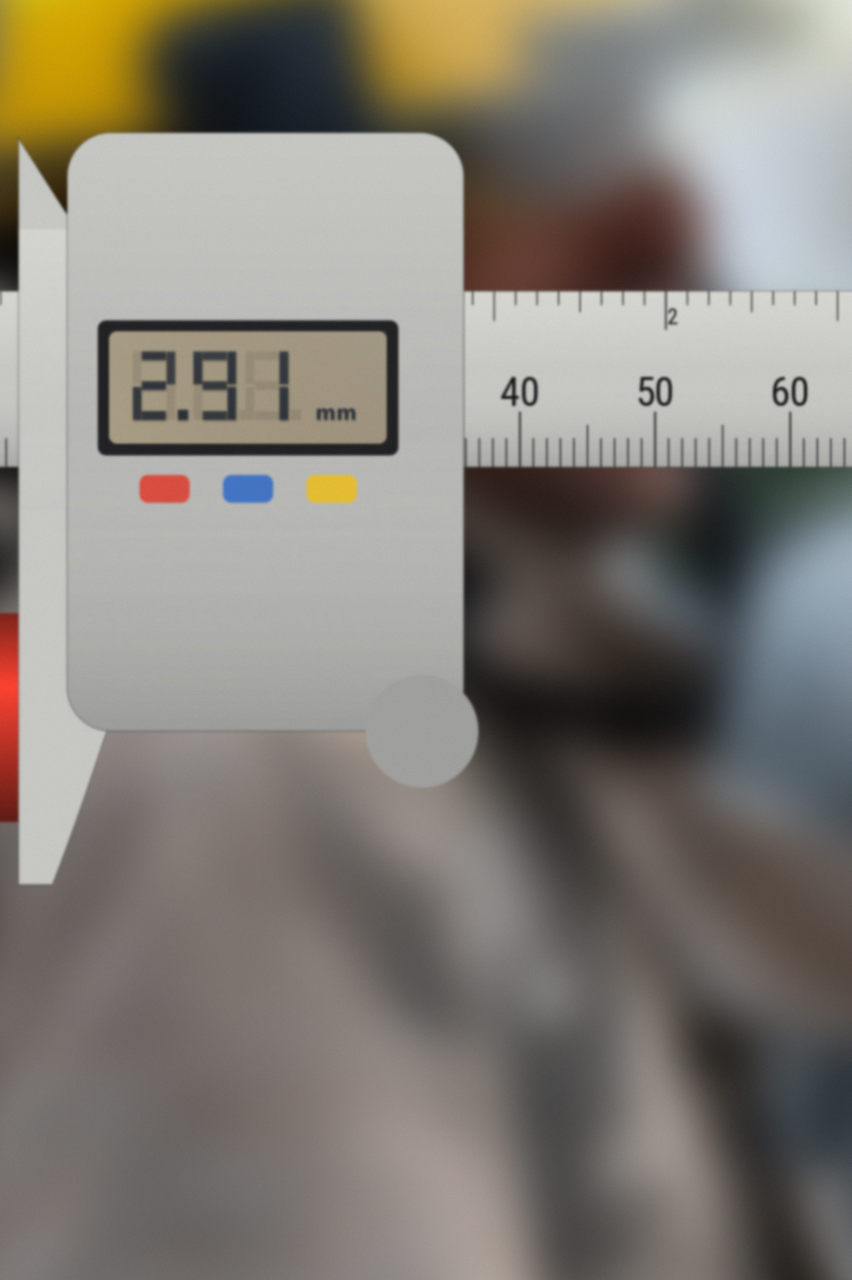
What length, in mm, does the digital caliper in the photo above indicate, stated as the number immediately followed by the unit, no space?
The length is 2.91mm
